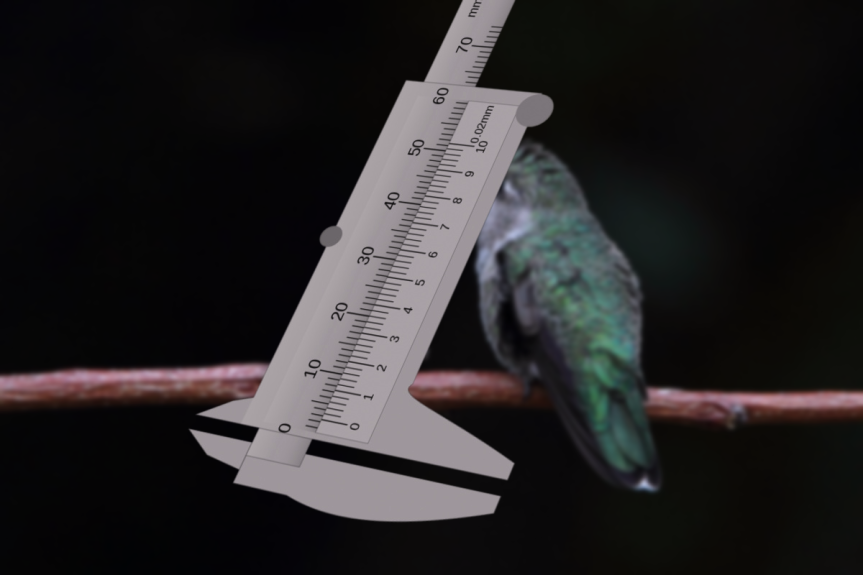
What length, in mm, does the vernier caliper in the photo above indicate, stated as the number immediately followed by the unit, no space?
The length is 2.4mm
